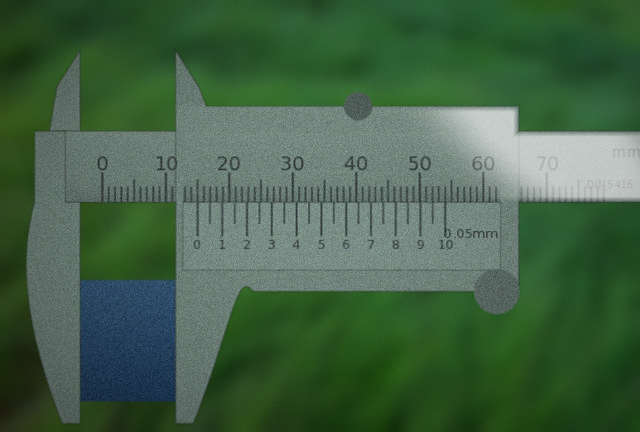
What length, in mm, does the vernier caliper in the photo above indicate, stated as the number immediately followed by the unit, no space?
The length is 15.0mm
